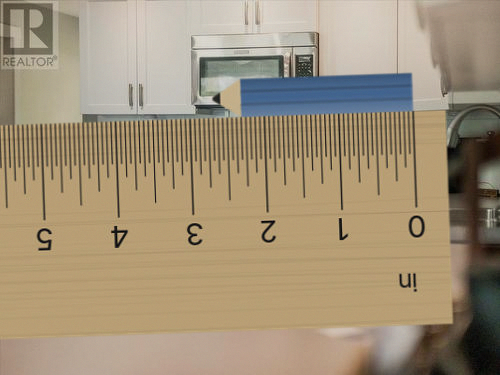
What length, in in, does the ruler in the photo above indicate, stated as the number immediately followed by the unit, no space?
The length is 2.6875in
